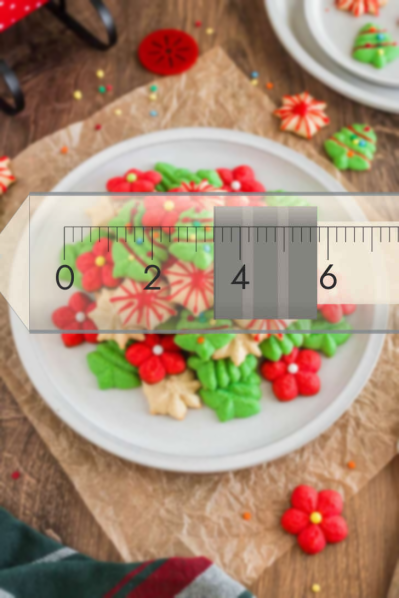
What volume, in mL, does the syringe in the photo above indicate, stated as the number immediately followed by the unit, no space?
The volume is 3.4mL
